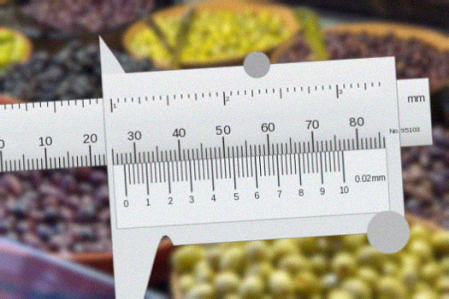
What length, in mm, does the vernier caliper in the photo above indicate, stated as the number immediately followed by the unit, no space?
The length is 27.5mm
